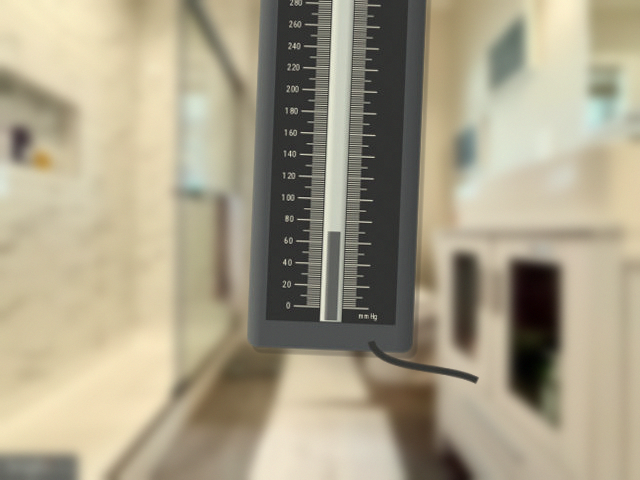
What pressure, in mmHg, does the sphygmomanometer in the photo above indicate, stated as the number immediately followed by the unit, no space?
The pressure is 70mmHg
